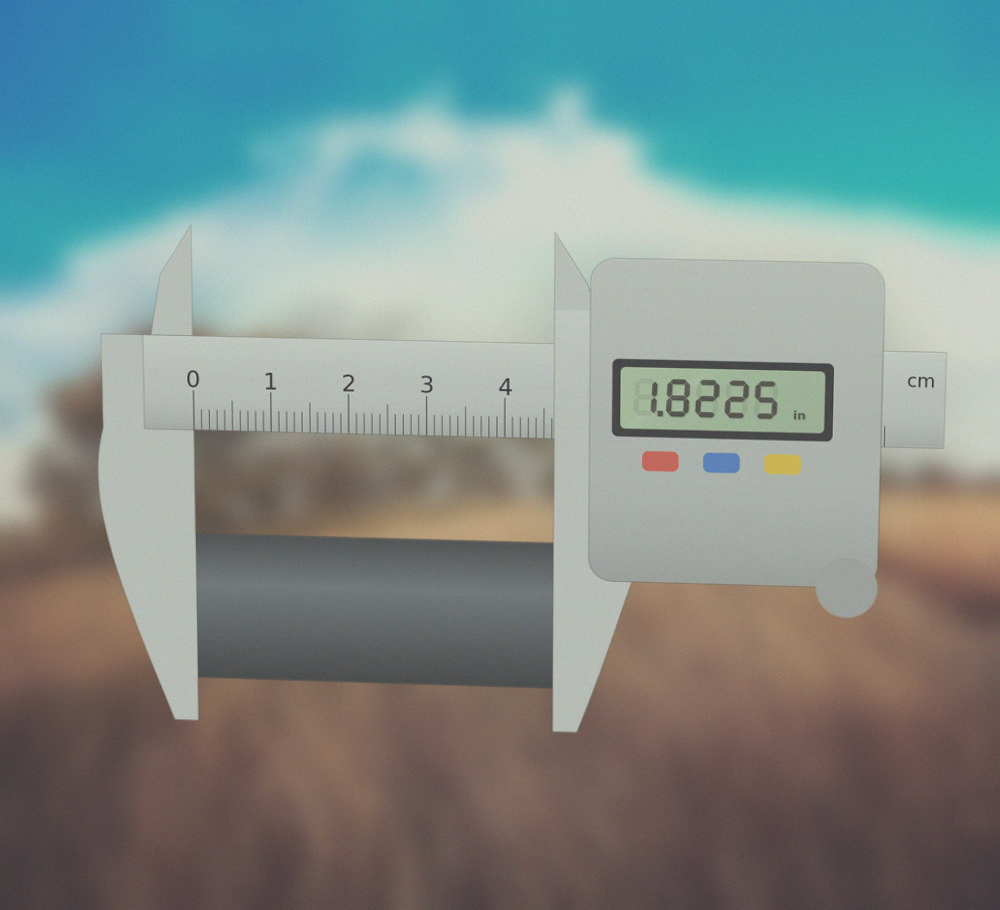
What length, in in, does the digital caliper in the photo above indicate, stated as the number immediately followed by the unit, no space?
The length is 1.8225in
